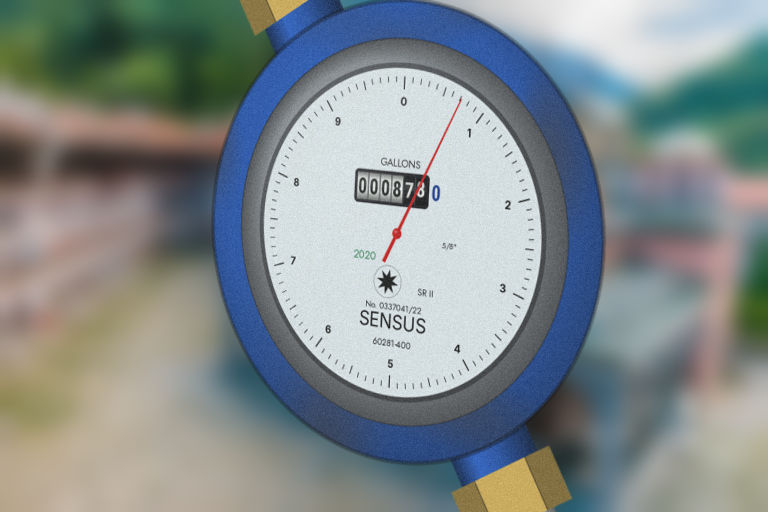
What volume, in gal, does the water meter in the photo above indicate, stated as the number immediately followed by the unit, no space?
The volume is 8780.7gal
